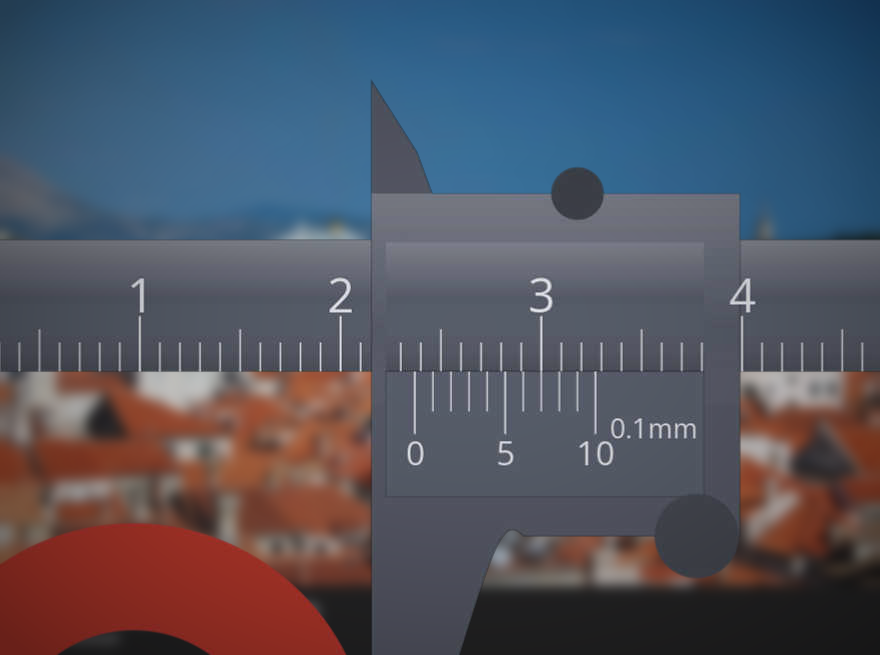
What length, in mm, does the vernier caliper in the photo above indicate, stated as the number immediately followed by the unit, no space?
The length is 23.7mm
